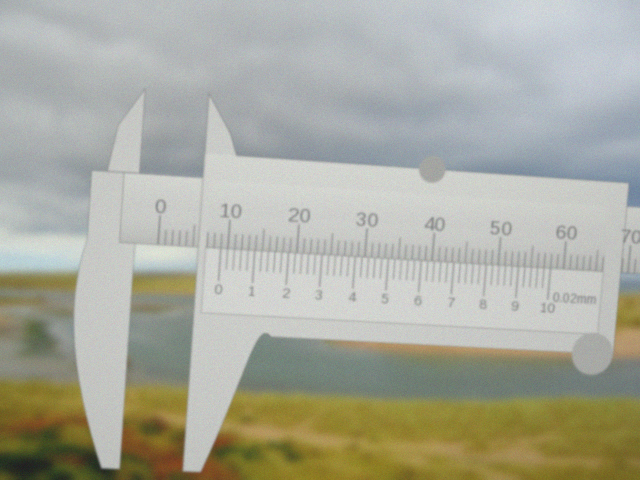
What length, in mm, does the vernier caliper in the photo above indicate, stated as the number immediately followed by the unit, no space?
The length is 9.0mm
